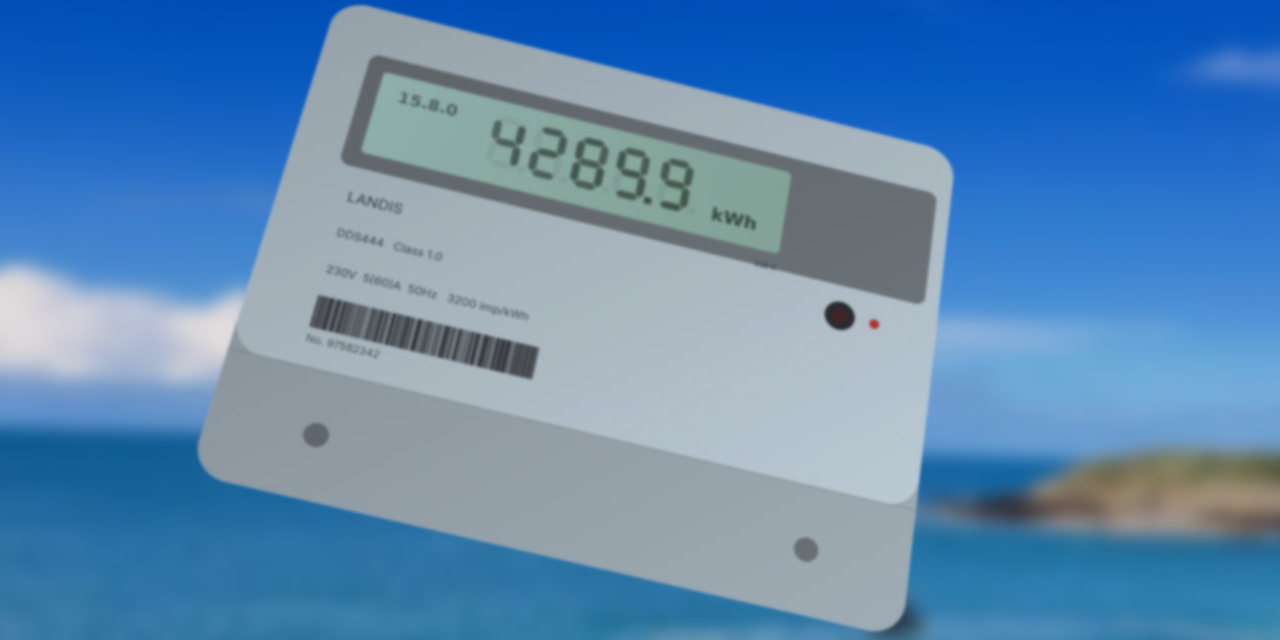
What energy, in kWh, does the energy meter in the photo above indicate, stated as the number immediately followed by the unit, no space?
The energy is 4289.9kWh
